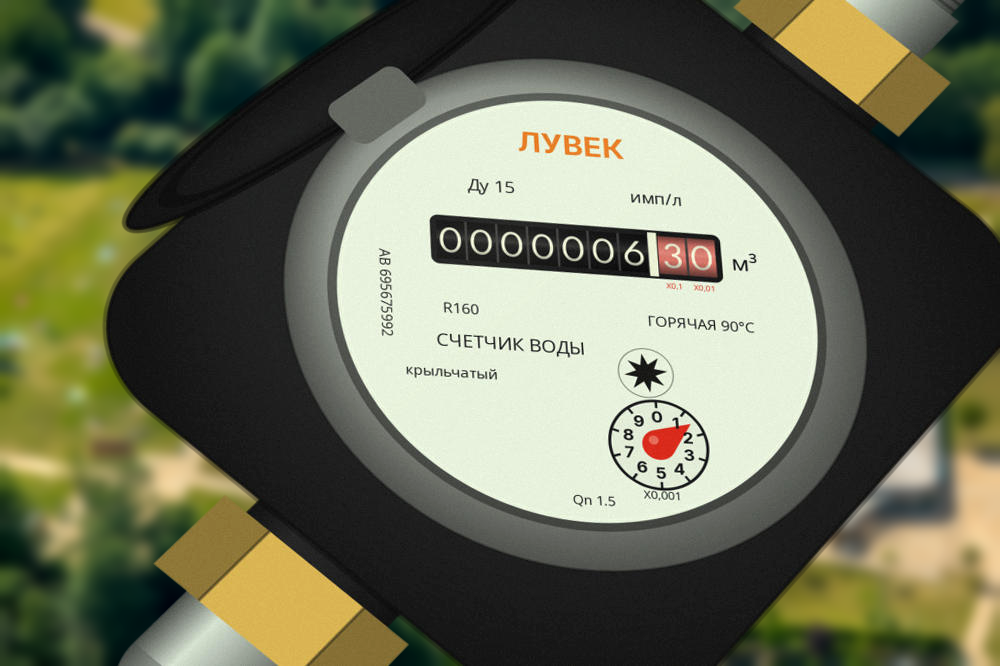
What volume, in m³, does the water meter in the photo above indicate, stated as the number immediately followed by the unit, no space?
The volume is 6.301m³
